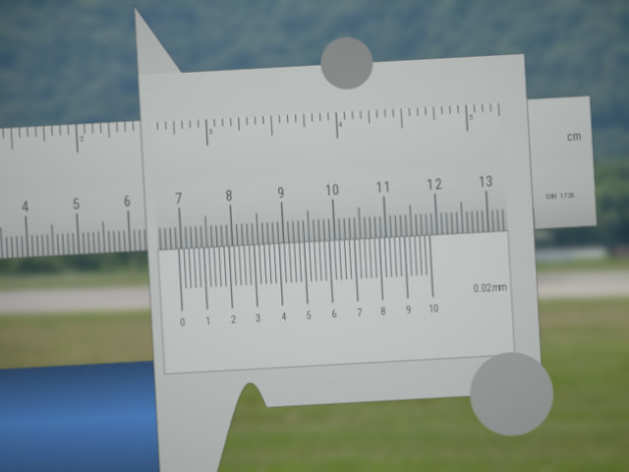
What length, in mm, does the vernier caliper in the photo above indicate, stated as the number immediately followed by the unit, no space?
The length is 69.5mm
